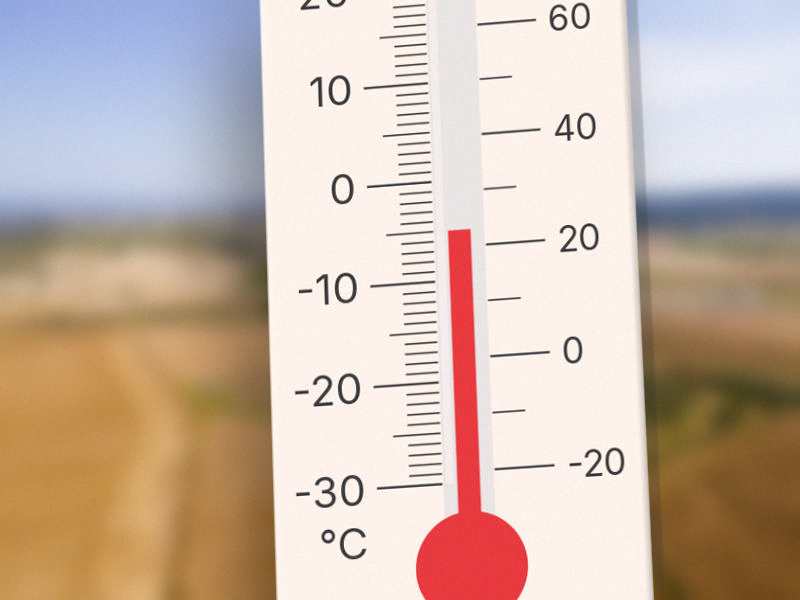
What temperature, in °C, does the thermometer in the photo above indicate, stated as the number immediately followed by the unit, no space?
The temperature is -5°C
